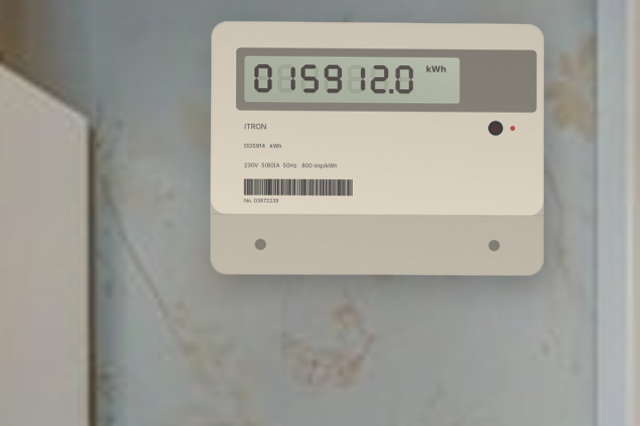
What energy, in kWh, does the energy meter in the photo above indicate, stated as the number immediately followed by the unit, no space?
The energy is 15912.0kWh
